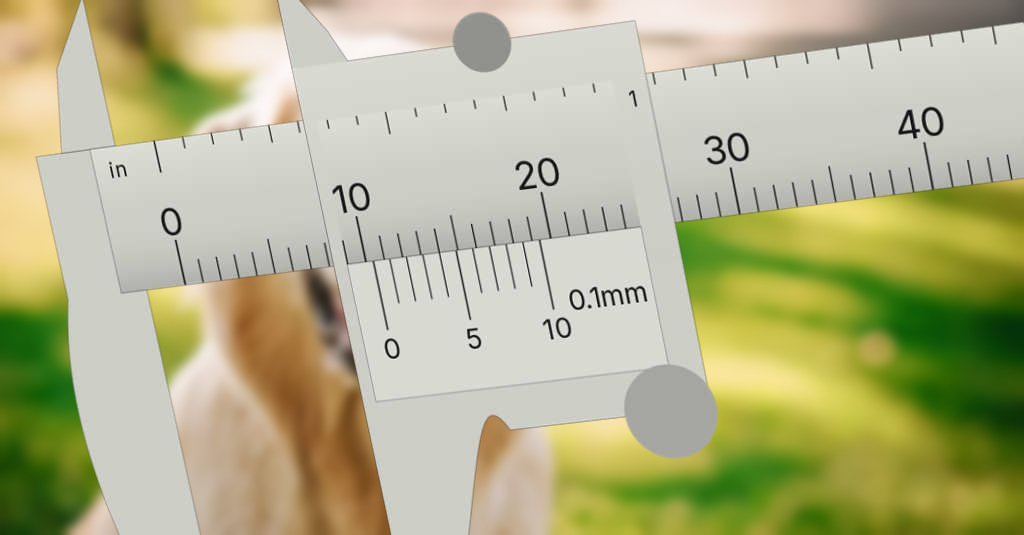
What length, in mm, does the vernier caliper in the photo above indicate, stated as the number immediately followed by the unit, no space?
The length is 10.4mm
